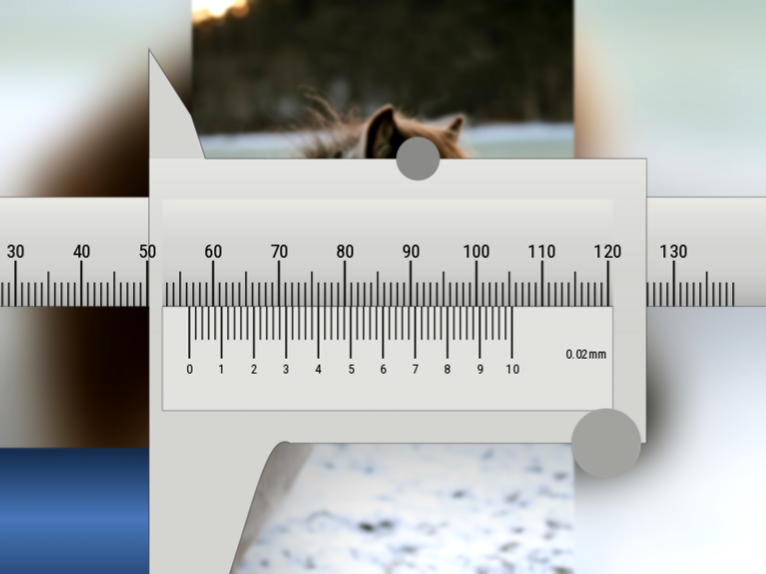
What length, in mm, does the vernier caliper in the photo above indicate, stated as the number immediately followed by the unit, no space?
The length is 56.4mm
